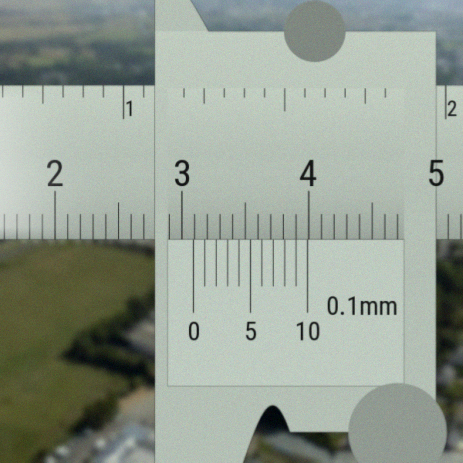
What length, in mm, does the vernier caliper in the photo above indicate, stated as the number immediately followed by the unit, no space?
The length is 30.9mm
